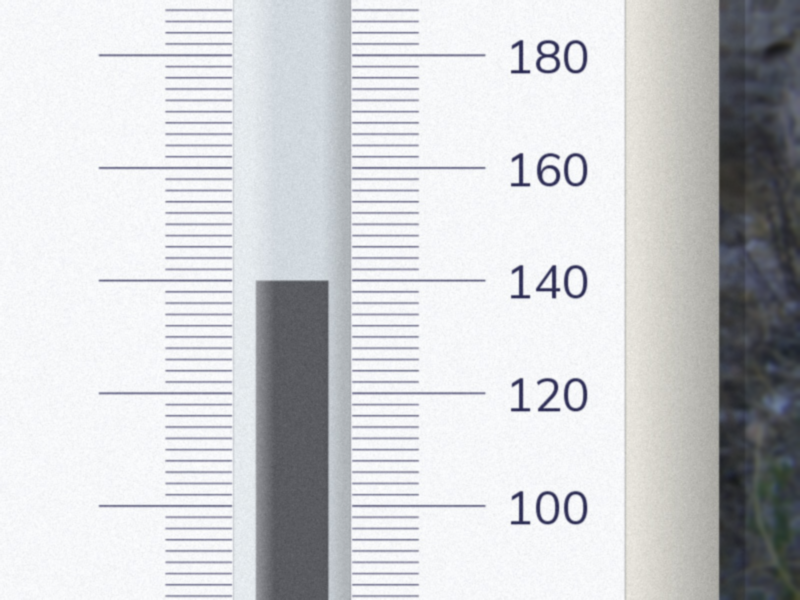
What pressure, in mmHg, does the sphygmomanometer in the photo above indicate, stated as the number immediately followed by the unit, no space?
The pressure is 140mmHg
